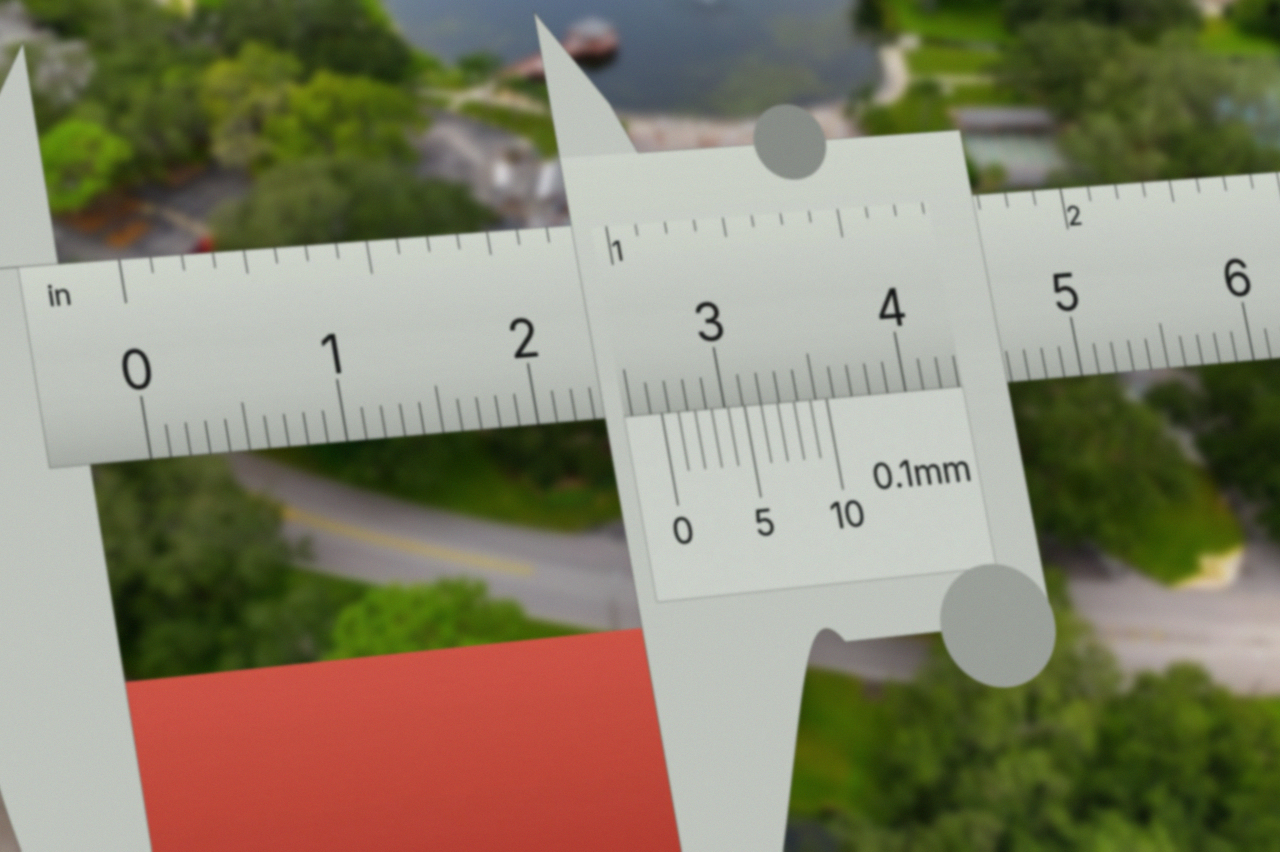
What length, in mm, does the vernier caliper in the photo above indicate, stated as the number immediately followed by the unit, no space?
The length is 26.6mm
